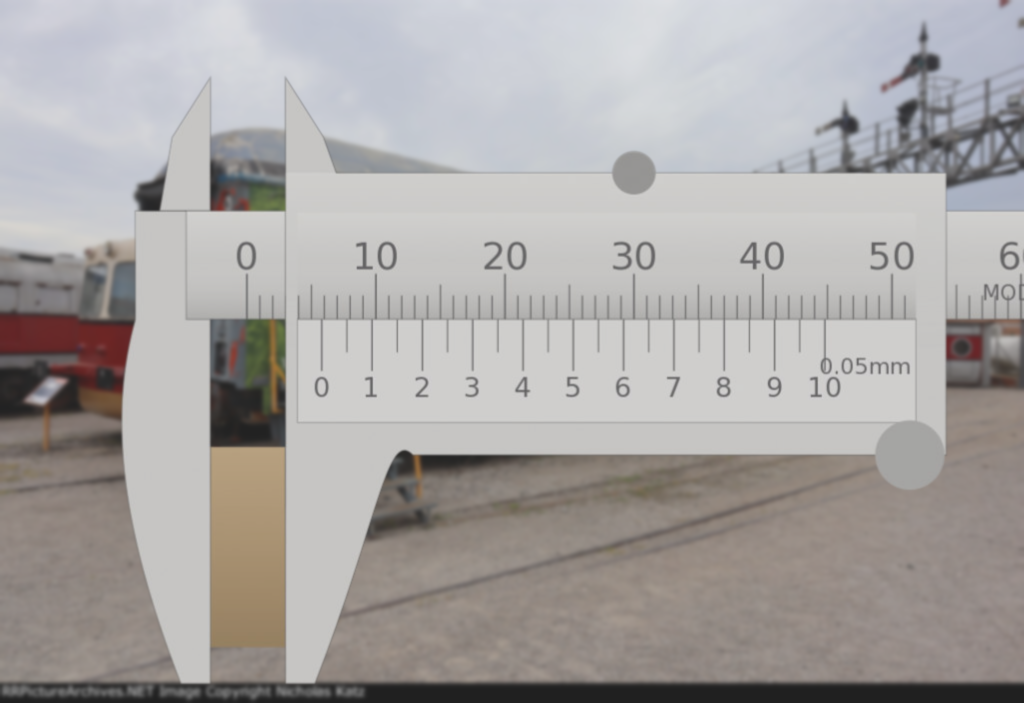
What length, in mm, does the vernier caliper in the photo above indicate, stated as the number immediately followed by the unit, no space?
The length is 5.8mm
